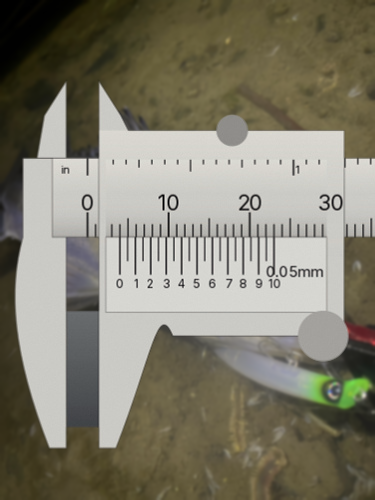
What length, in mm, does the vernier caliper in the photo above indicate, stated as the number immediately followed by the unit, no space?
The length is 4.0mm
